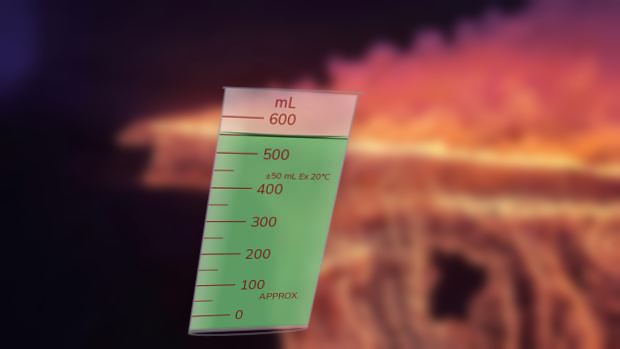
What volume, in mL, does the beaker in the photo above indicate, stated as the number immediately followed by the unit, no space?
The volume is 550mL
